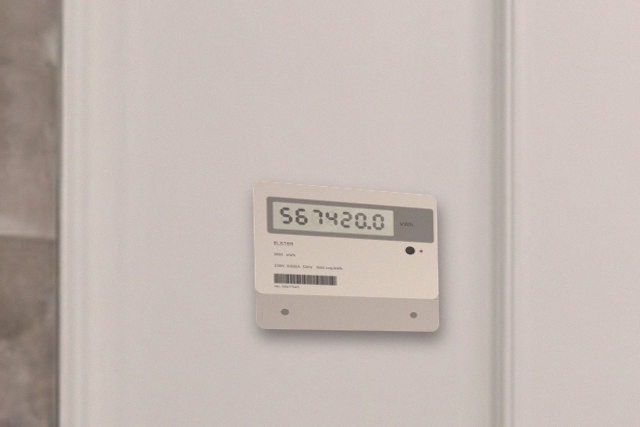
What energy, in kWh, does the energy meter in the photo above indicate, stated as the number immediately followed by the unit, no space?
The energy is 567420.0kWh
